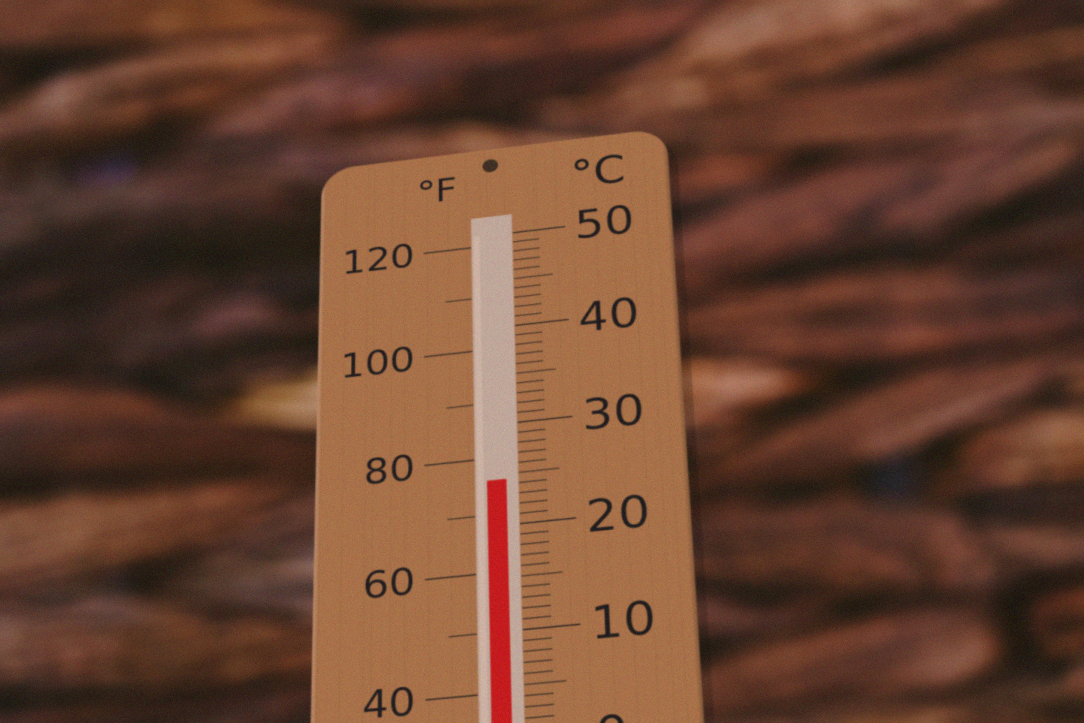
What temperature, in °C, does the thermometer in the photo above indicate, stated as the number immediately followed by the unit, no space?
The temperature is 24.5°C
